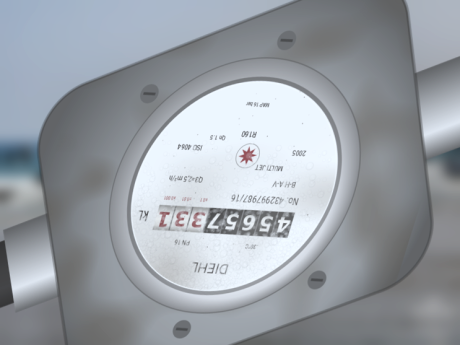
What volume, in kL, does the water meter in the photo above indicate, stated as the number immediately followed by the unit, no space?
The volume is 45657.331kL
